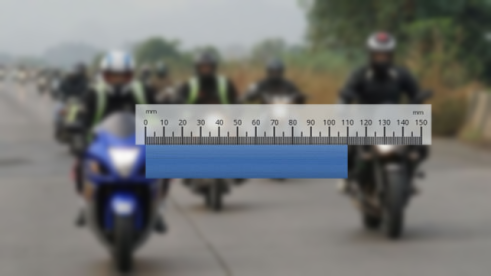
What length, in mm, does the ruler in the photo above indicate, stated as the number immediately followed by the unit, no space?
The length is 110mm
